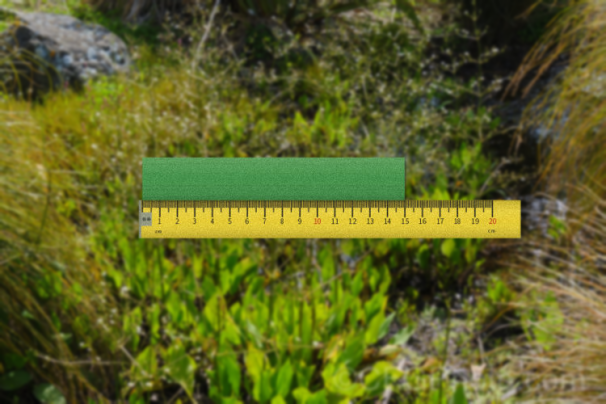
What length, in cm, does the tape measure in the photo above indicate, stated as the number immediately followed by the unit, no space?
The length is 15cm
